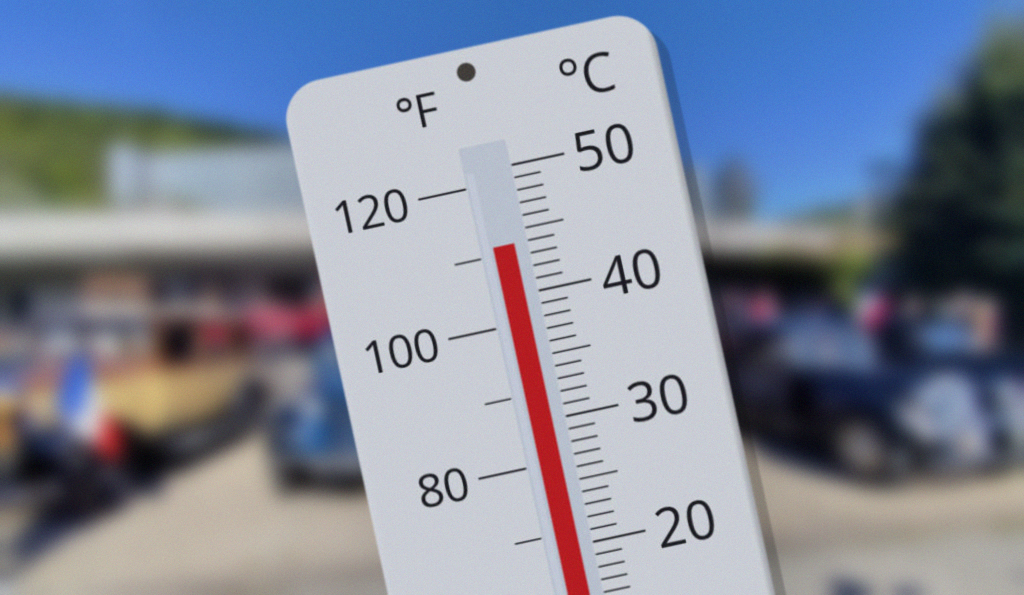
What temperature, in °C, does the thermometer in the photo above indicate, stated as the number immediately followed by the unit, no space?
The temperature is 44°C
